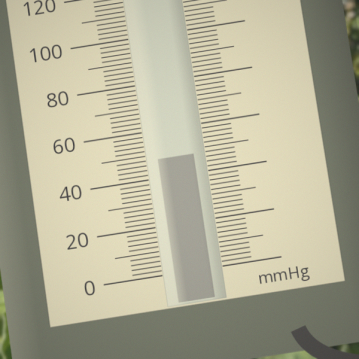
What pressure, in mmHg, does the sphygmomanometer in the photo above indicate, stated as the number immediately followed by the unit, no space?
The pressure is 48mmHg
